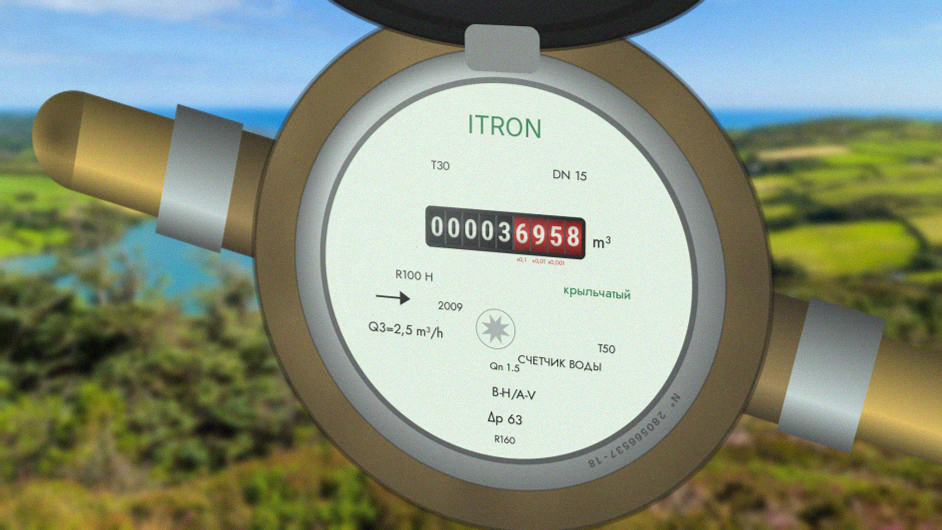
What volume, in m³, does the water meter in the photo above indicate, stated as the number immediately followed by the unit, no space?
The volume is 3.6958m³
